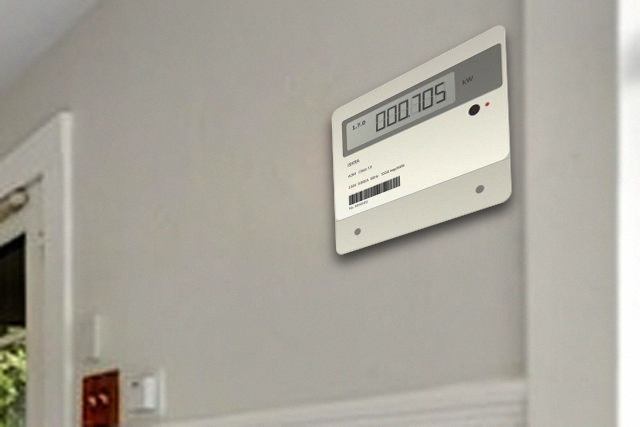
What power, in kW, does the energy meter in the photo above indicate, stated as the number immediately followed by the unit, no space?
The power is 0.705kW
